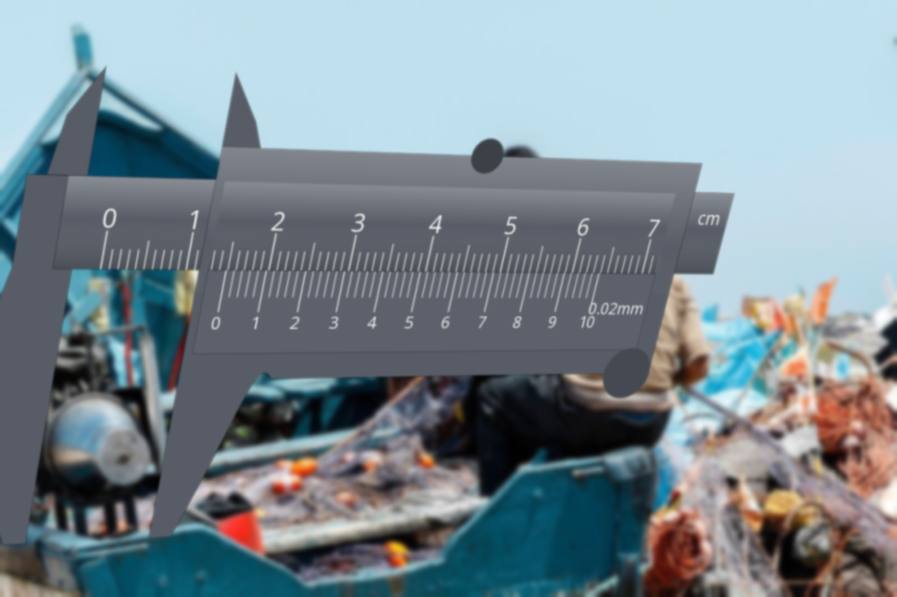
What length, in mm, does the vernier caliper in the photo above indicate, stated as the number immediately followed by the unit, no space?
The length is 14.8mm
